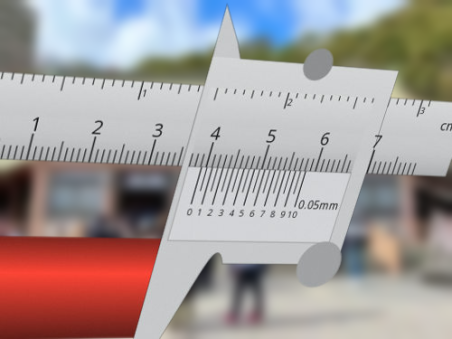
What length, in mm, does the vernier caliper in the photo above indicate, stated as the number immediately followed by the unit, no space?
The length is 39.2mm
